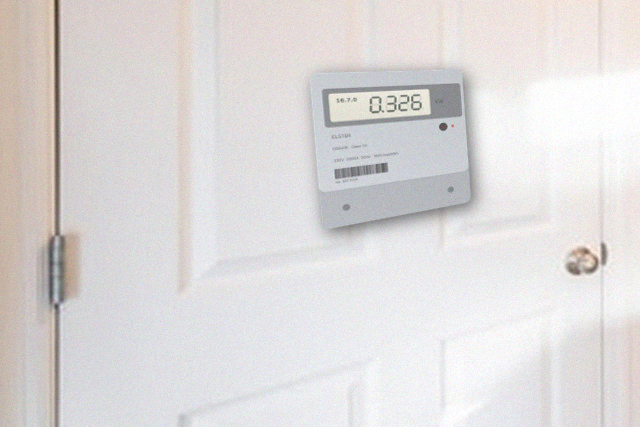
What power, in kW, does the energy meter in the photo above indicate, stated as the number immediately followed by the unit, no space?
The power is 0.326kW
